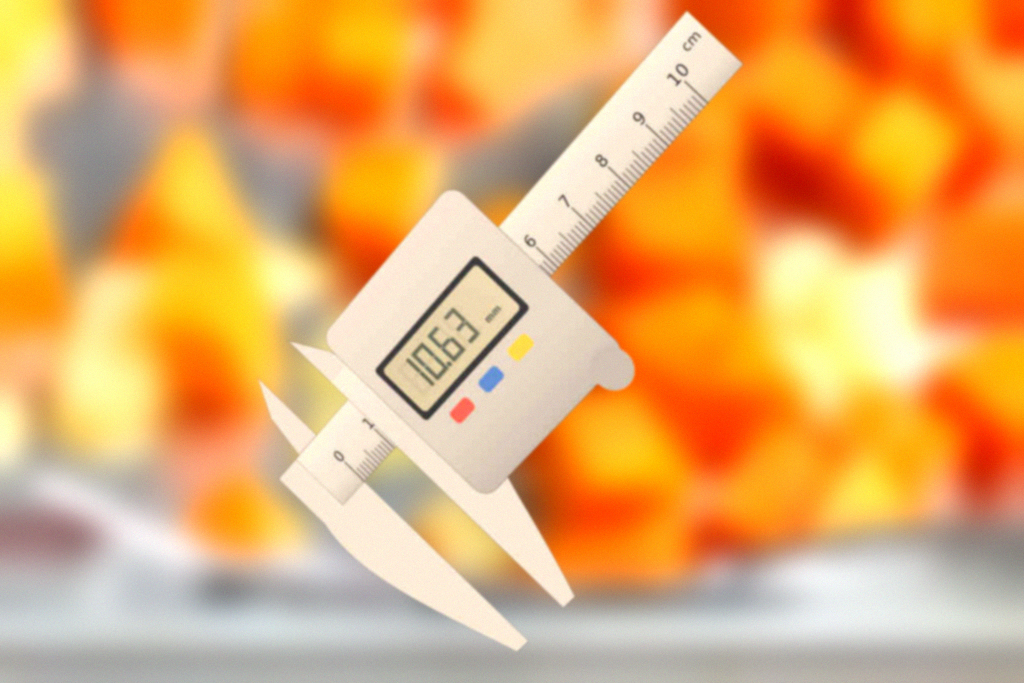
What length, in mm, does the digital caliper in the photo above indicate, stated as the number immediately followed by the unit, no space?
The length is 10.63mm
